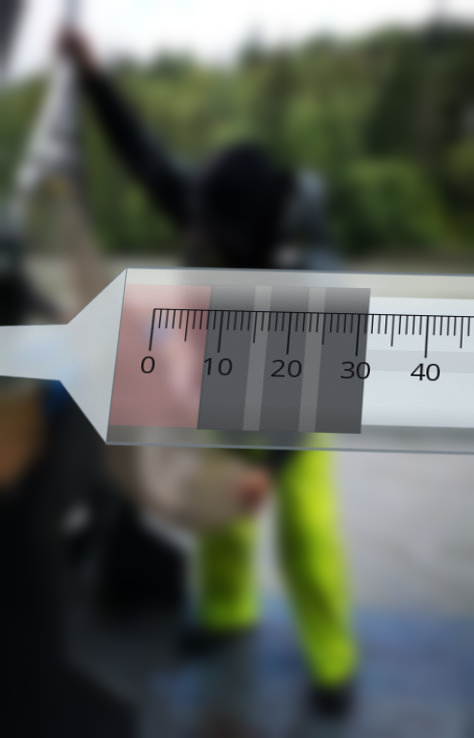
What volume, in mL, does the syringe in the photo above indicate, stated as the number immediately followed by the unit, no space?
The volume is 8mL
